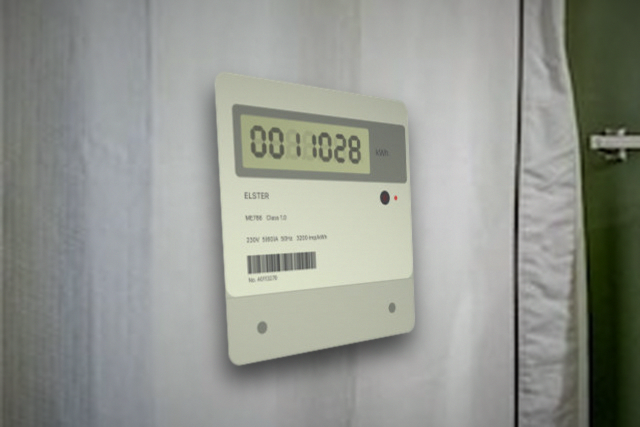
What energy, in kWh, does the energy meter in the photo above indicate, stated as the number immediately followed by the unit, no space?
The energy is 11028kWh
